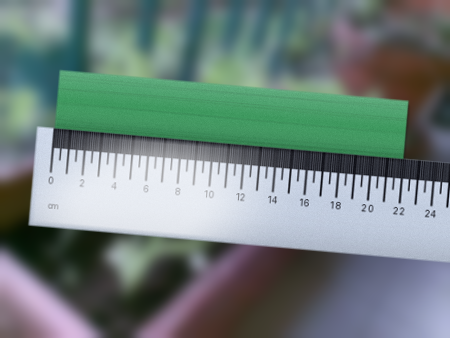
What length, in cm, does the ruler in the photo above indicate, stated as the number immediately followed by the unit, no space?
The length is 22cm
